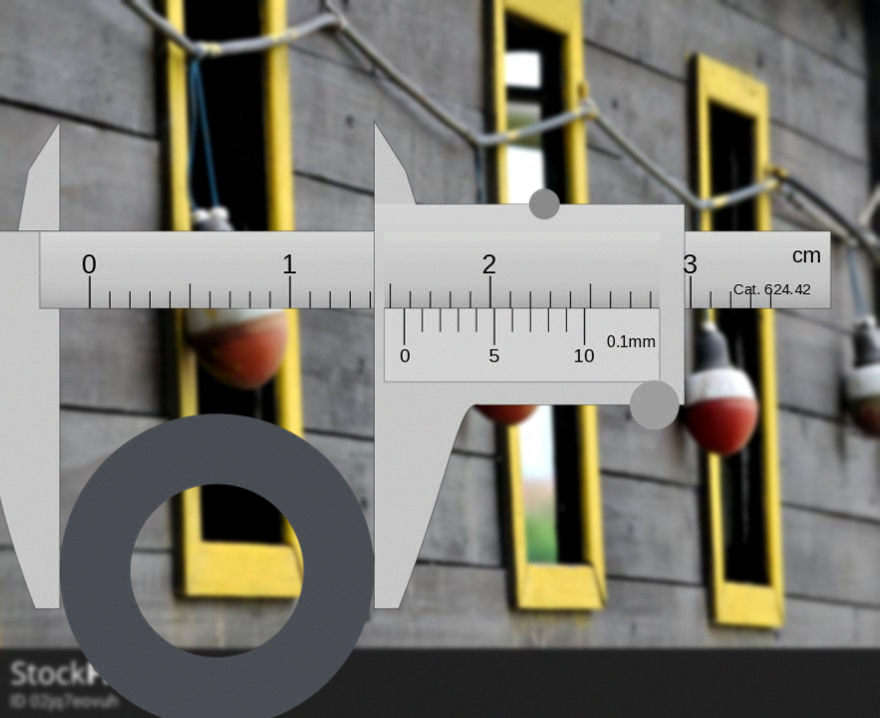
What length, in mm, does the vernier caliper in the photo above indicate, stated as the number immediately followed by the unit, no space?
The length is 15.7mm
